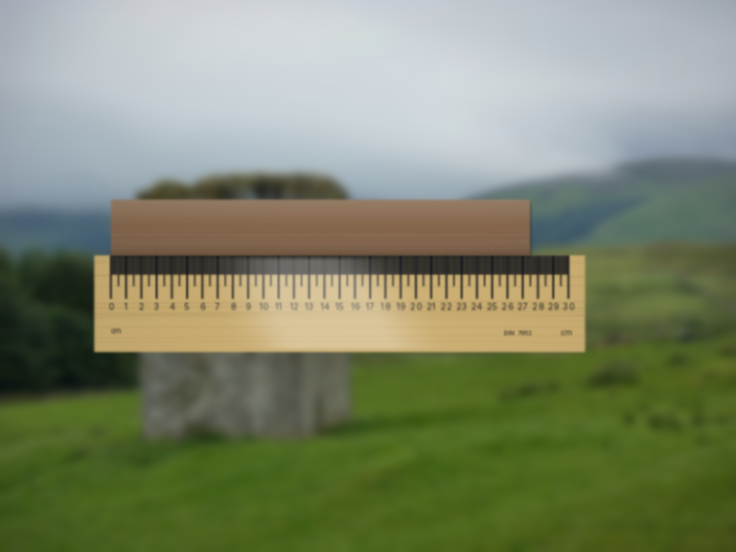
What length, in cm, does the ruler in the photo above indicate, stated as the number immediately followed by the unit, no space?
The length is 27.5cm
